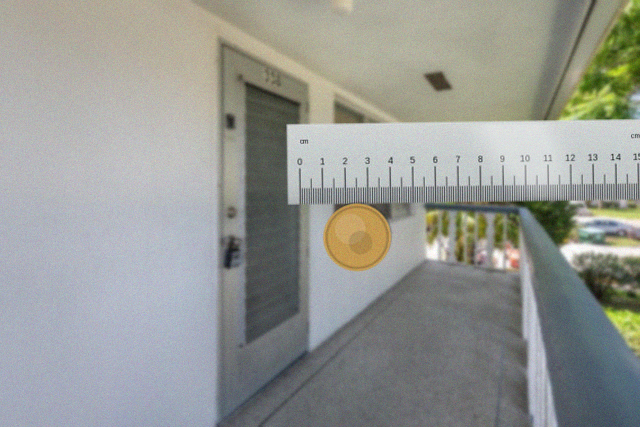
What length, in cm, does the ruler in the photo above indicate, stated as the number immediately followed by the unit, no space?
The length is 3cm
